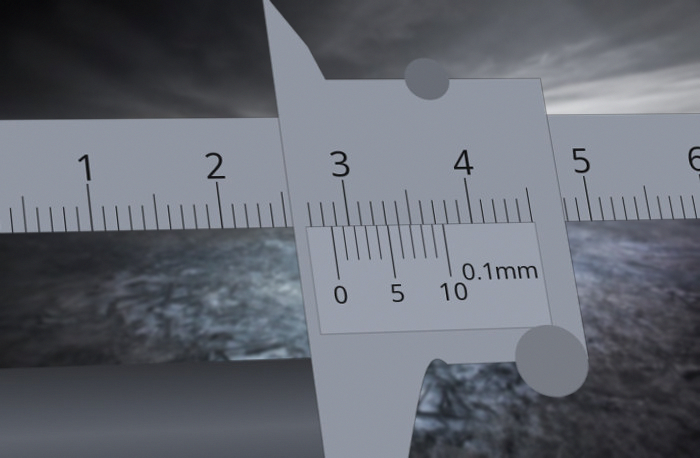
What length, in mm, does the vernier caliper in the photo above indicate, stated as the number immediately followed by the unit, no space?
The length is 28.6mm
